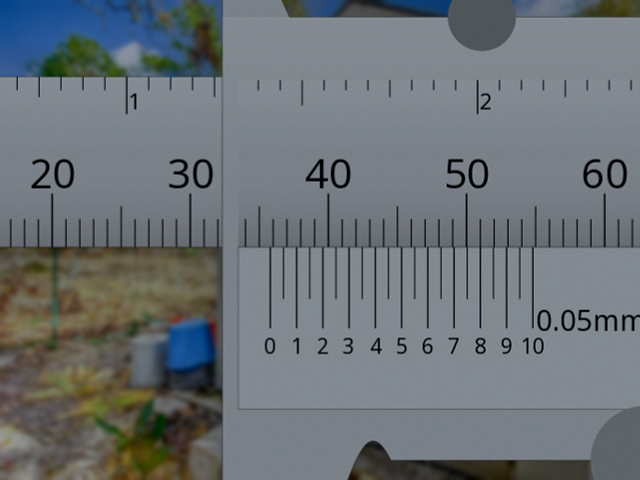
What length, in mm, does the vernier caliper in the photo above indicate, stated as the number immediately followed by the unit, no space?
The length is 35.8mm
